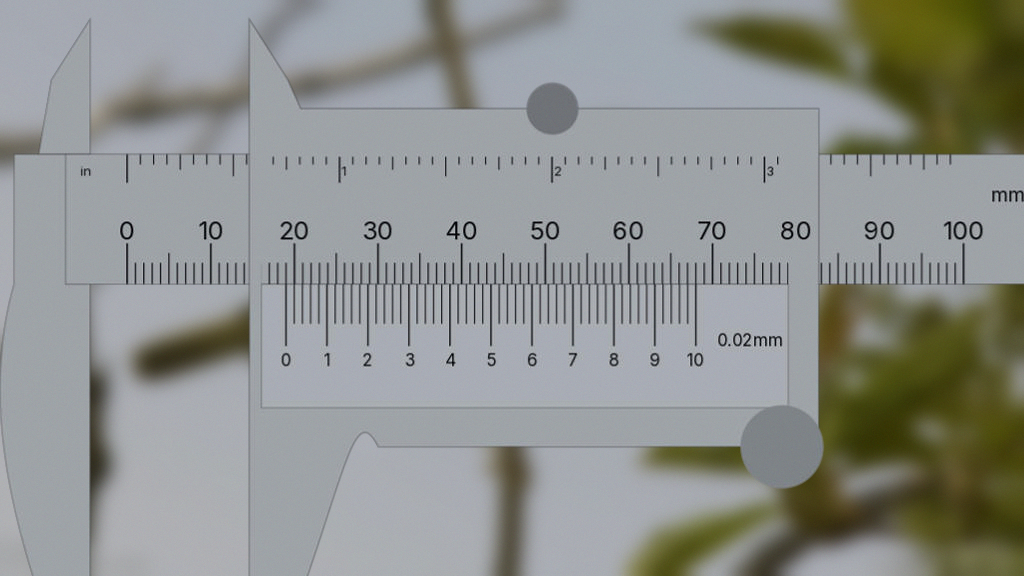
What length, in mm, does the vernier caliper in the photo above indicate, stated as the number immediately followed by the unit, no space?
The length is 19.0mm
